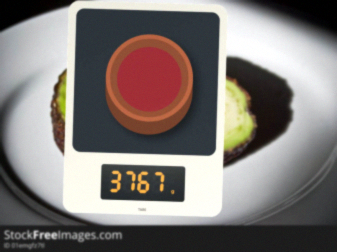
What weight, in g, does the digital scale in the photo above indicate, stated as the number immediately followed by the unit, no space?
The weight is 3767g
